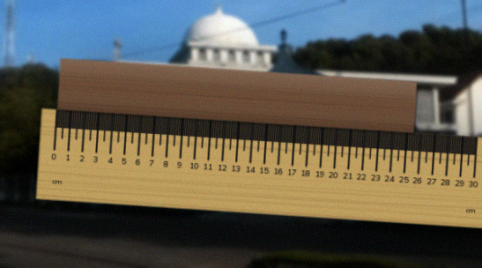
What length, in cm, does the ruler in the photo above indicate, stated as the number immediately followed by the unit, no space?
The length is 25.5cm
